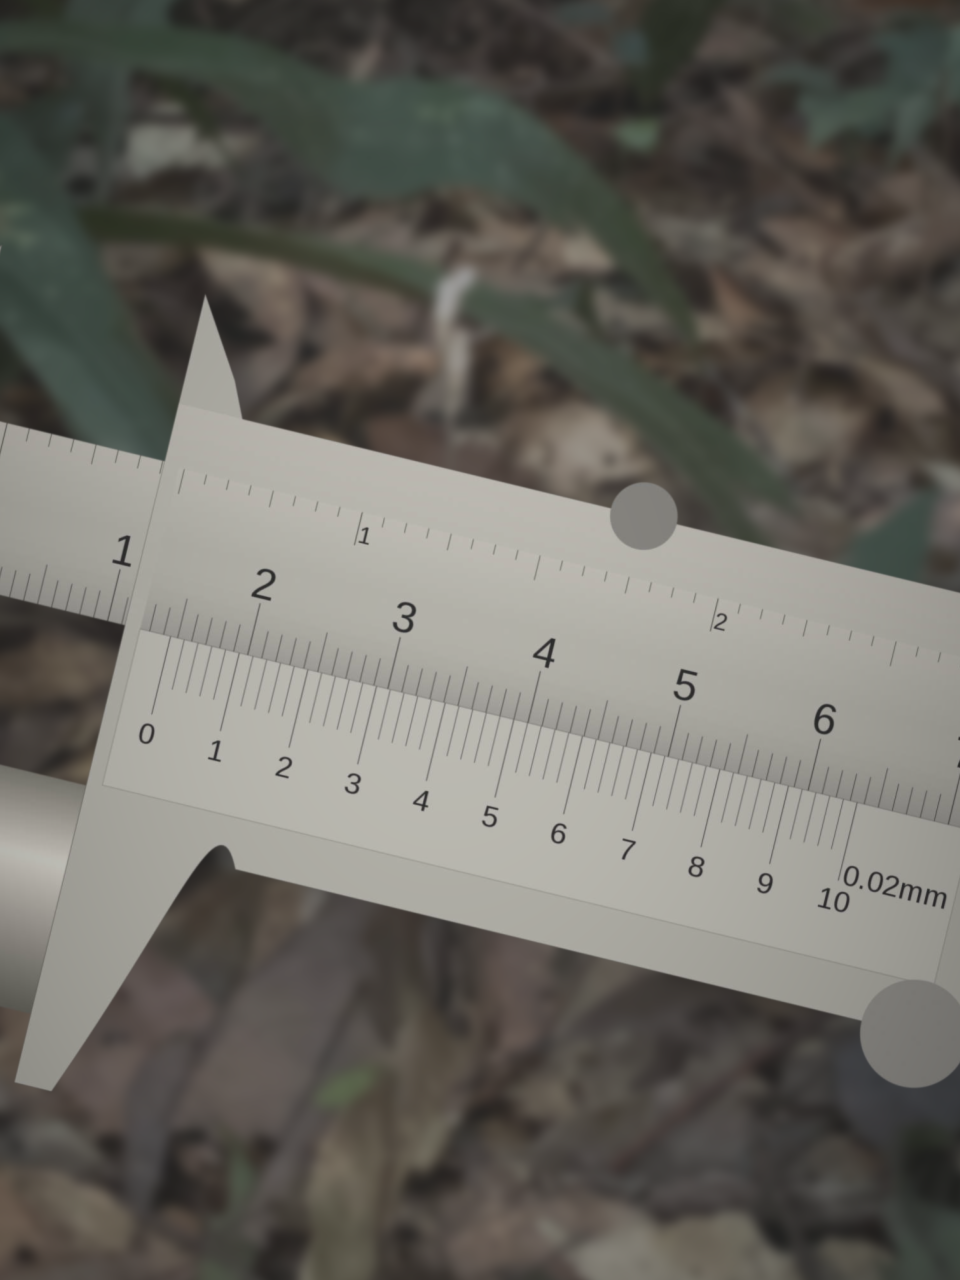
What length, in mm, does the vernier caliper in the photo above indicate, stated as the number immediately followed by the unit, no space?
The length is 14.5mm
